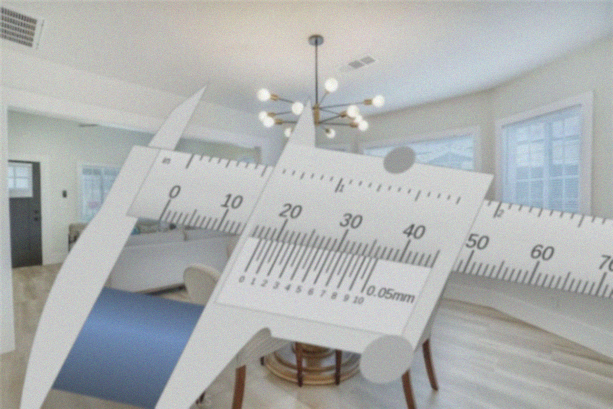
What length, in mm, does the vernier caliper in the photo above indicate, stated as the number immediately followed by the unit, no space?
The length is 17.5mm
